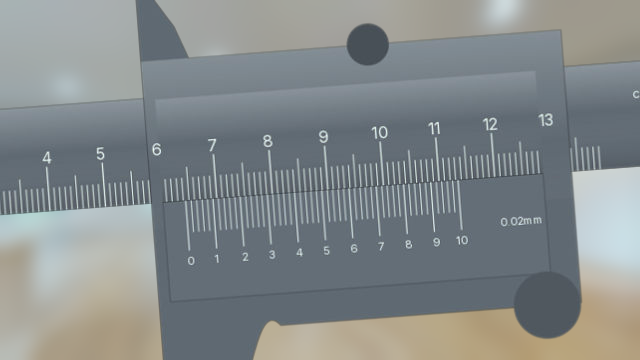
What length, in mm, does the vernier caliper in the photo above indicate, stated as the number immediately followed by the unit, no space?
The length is 64.4mm
